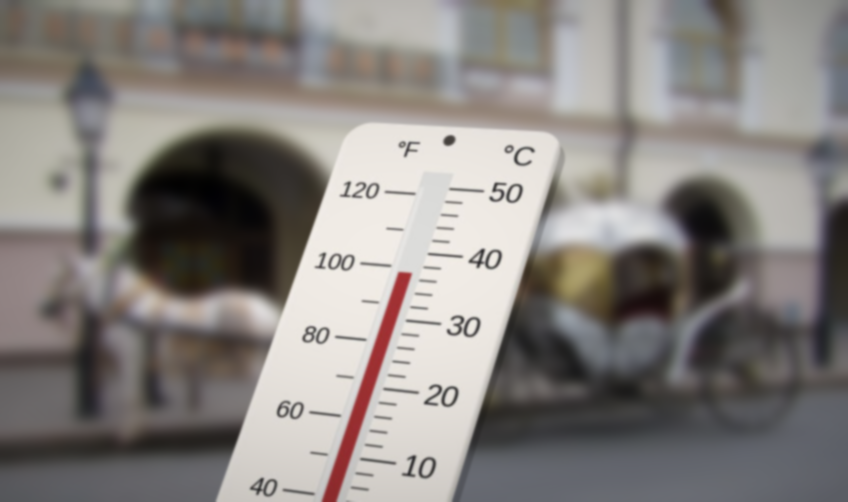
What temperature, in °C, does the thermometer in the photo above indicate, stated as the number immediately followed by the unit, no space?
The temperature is 37°C
